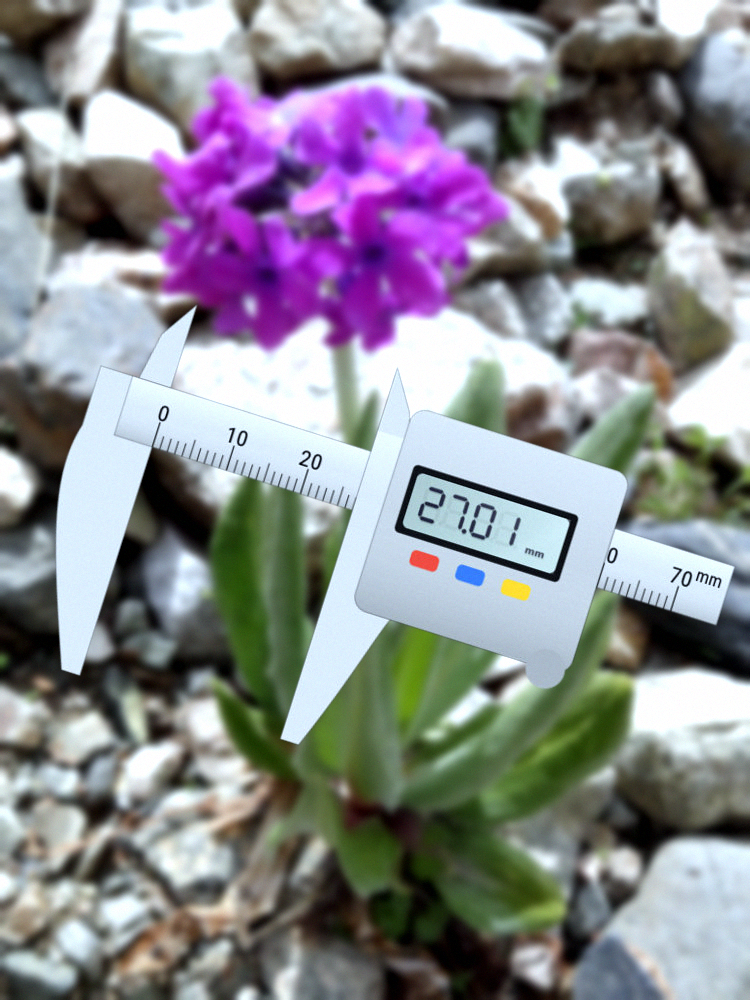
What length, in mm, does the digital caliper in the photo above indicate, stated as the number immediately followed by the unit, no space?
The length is 27.01mm
